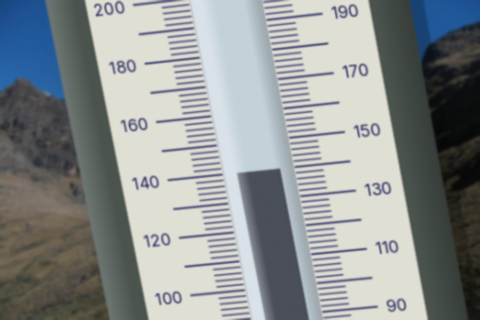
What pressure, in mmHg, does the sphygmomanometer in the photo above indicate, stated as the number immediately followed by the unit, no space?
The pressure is 140mmHg
